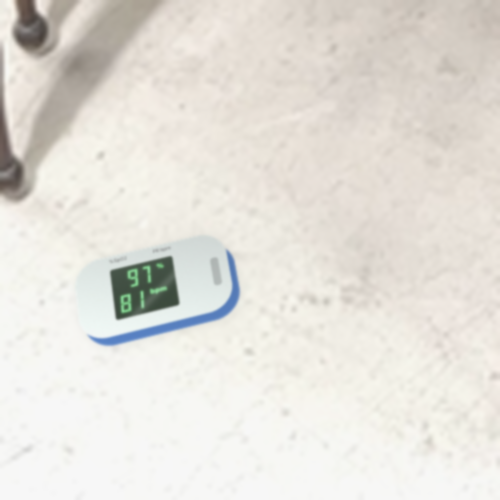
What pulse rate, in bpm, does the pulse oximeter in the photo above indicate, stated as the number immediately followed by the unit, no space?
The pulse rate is 81bpm
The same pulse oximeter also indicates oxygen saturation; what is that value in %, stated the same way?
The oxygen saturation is 97%
